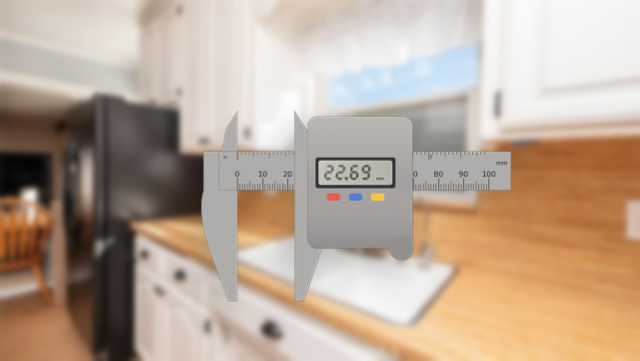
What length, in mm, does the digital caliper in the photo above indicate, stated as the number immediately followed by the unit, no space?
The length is 22.69mm
